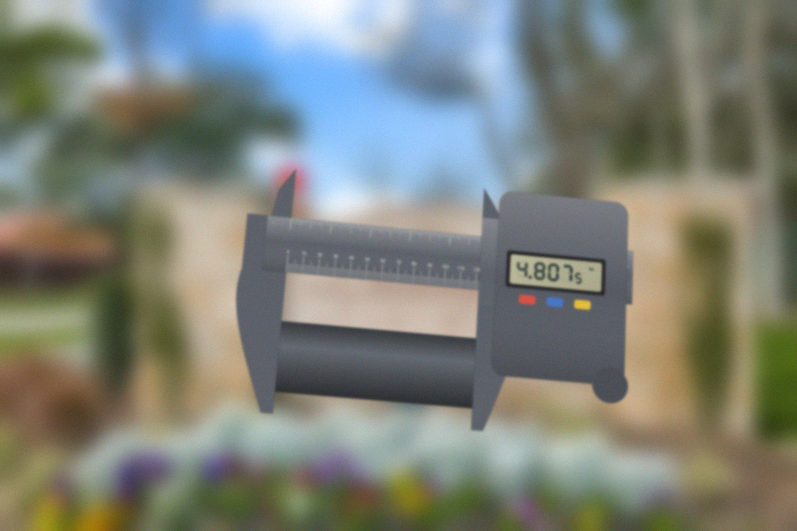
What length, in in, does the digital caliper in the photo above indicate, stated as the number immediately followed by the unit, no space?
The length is 4.8075in
